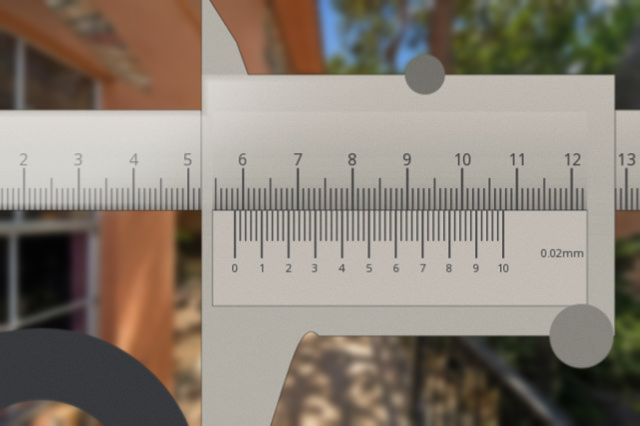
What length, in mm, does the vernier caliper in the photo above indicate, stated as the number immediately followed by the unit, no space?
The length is 58.5mm
